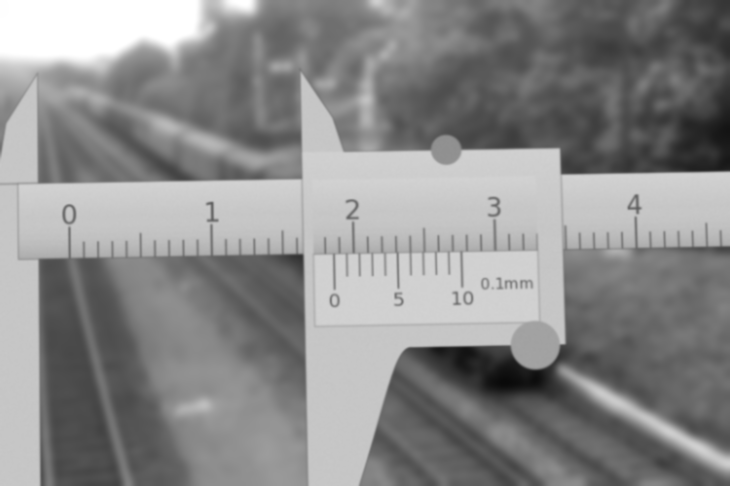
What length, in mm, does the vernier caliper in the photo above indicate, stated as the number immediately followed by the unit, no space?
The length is 18.6mm
